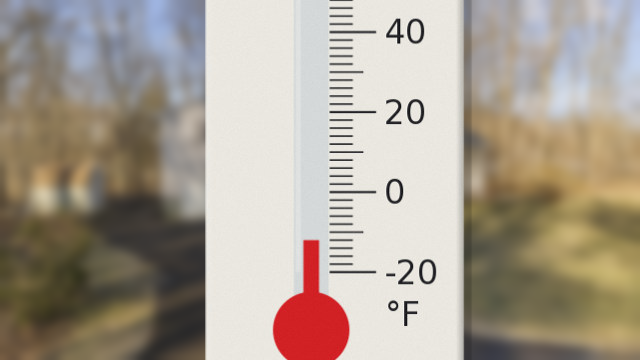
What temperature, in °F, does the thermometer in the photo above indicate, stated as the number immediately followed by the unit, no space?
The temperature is -12°F
